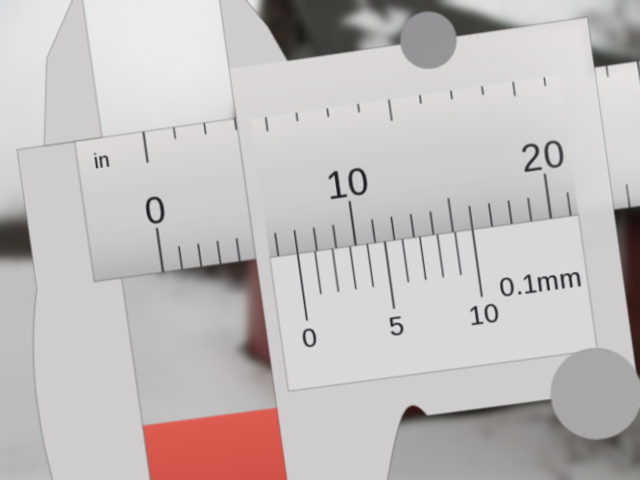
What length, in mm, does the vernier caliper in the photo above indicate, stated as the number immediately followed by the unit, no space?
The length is 7.0mm
